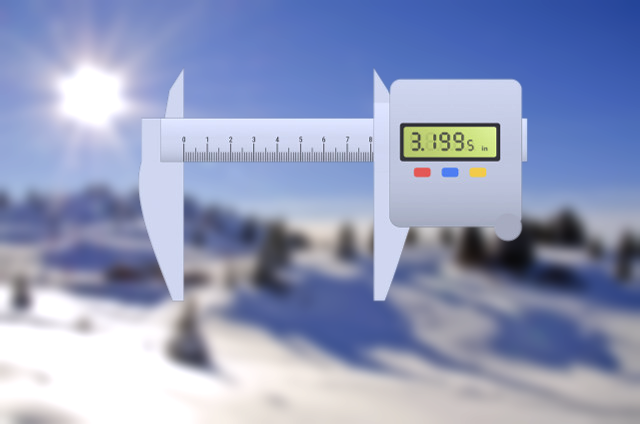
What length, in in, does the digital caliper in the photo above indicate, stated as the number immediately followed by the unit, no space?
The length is 3.1995in
